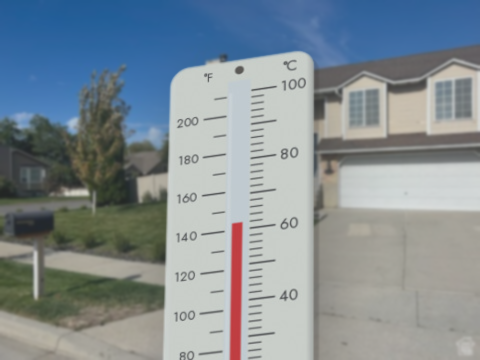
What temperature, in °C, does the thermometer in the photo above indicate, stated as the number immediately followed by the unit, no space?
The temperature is 62°C
